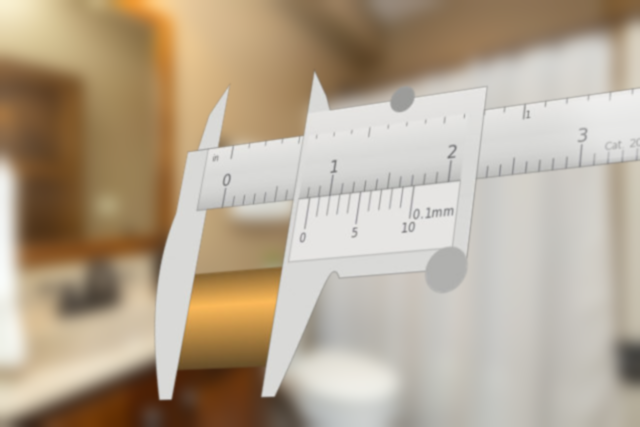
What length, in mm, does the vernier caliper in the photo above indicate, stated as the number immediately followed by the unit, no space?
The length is 8.2mm
